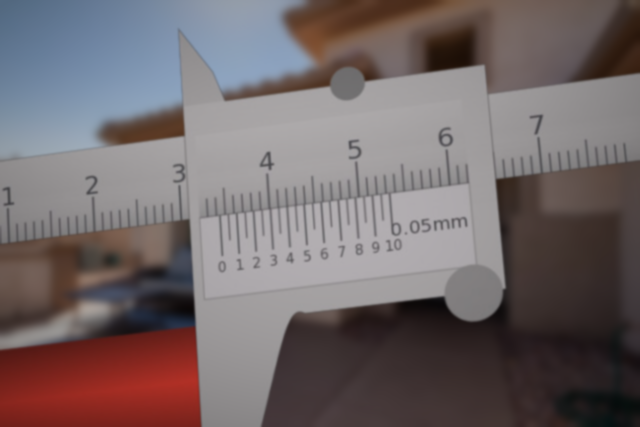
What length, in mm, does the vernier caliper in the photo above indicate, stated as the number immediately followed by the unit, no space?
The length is 34.4mm
